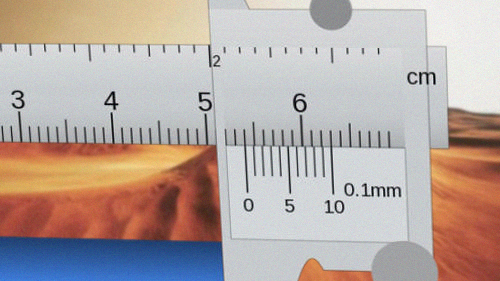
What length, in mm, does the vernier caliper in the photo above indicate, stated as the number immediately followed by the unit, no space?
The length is 54.0mm
